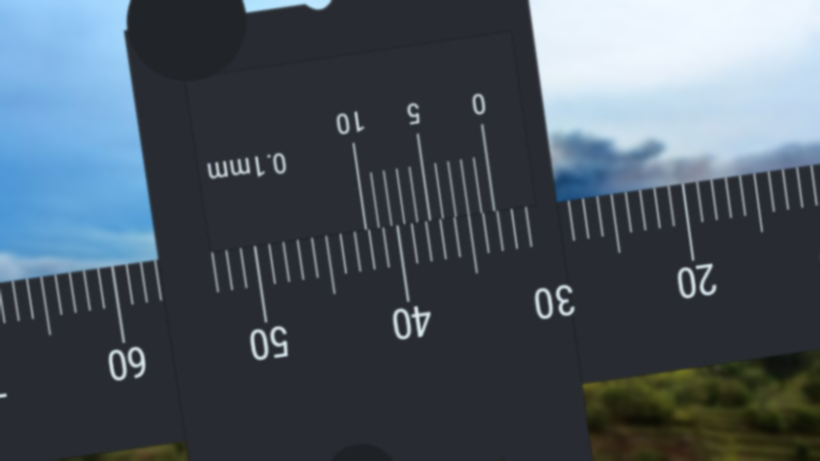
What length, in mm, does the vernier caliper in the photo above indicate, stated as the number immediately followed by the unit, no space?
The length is 33.2mm
